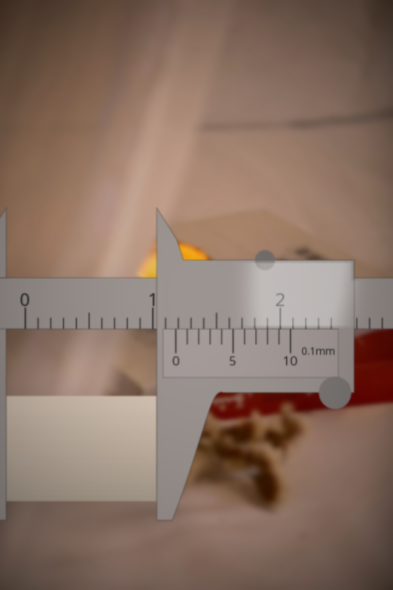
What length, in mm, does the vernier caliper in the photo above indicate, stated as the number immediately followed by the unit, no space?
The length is 11.8mm
